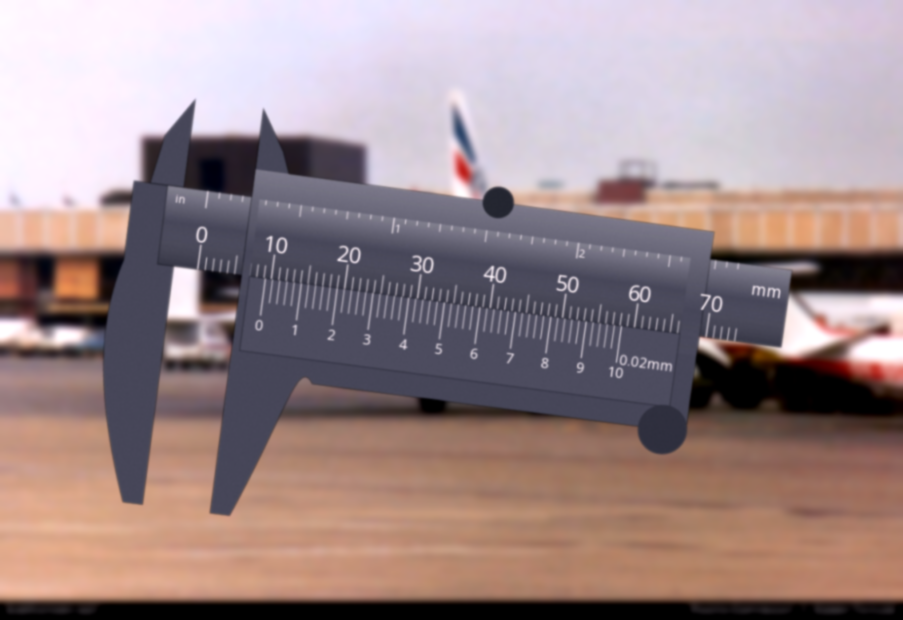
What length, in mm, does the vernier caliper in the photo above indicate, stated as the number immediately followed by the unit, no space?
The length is 9.2mm
